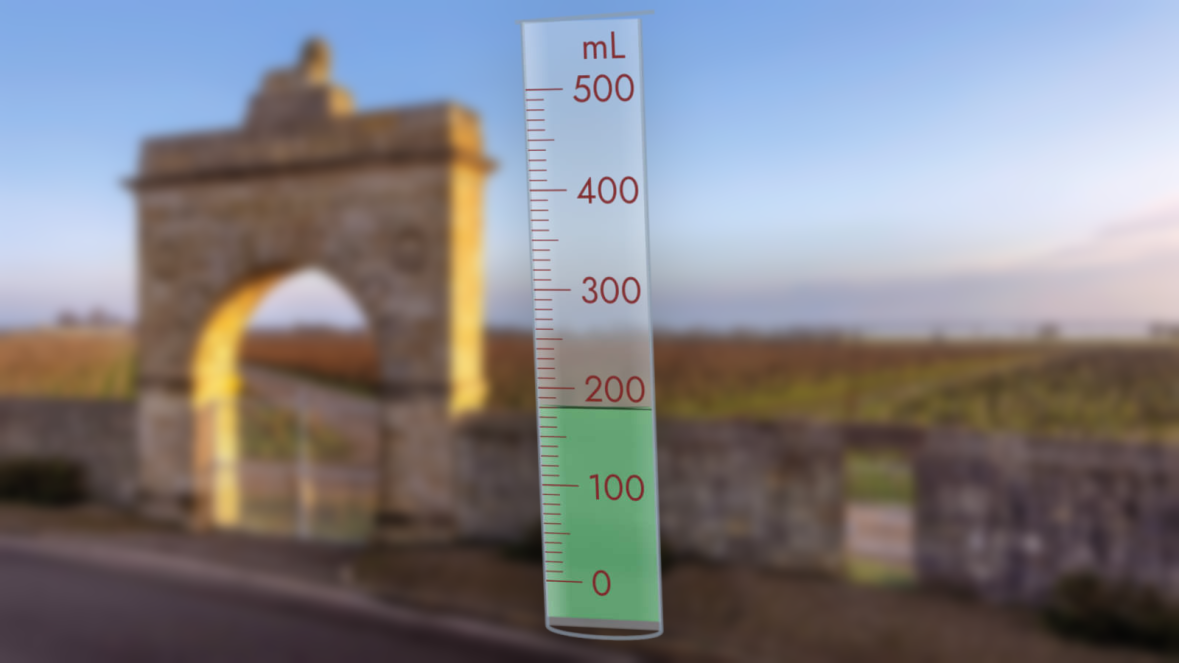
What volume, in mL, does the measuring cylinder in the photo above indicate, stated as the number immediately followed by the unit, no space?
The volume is 180mL
